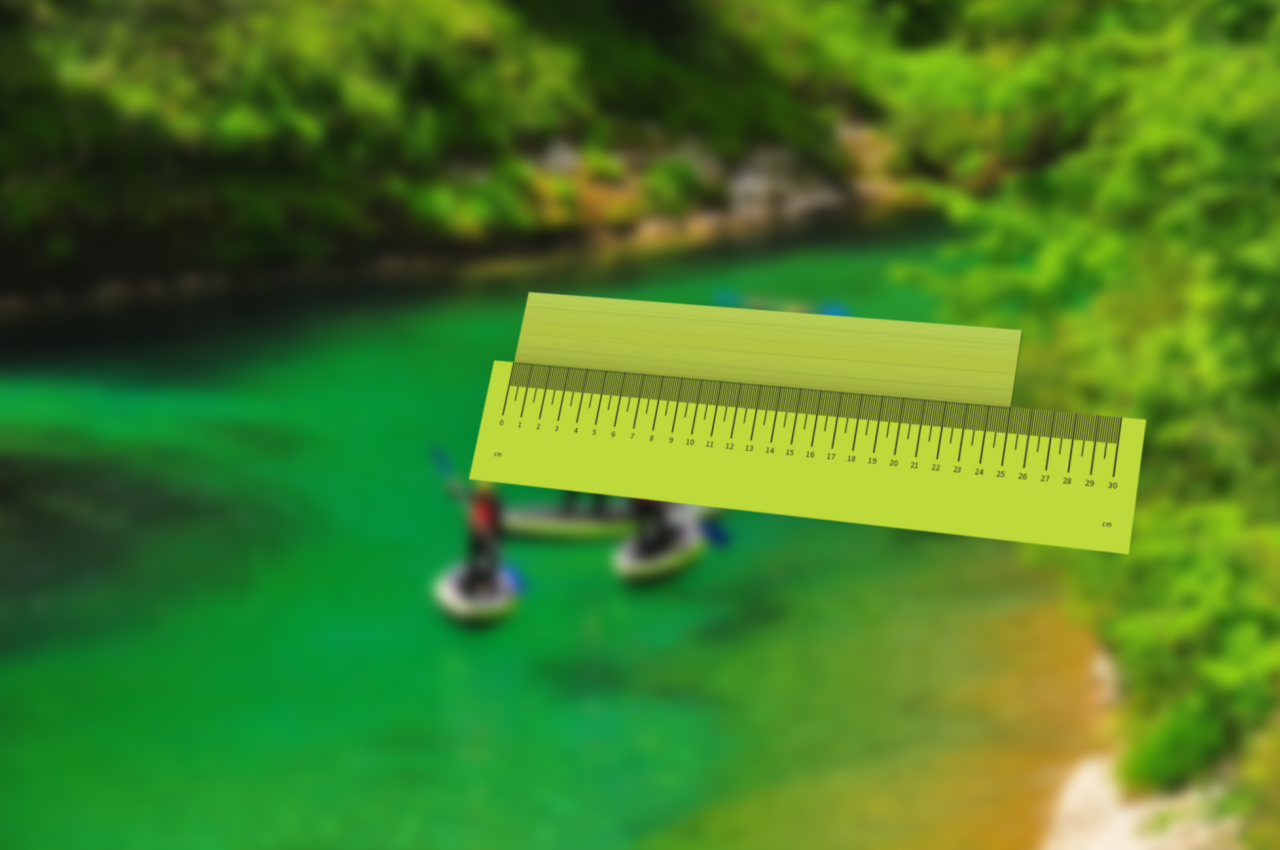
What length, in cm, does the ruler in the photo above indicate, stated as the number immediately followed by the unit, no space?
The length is 25cm
